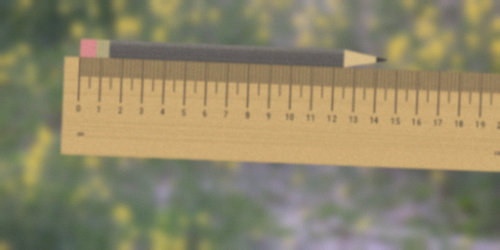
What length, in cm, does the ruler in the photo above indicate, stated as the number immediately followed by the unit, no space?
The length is 14.5cm
